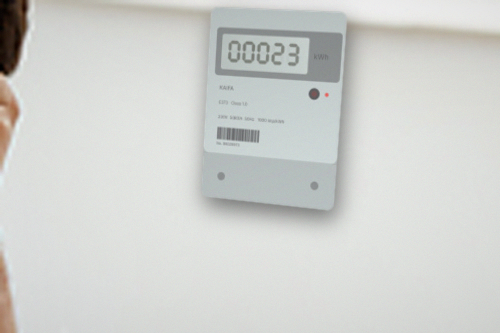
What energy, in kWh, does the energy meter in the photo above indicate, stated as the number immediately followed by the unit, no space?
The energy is 23kWh
